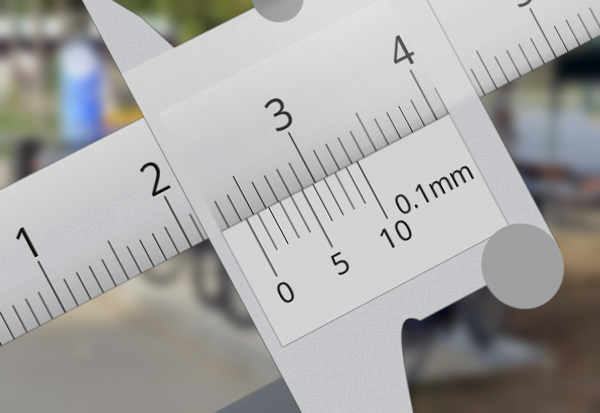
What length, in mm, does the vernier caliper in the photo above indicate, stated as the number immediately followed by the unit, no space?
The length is 24.4mm
